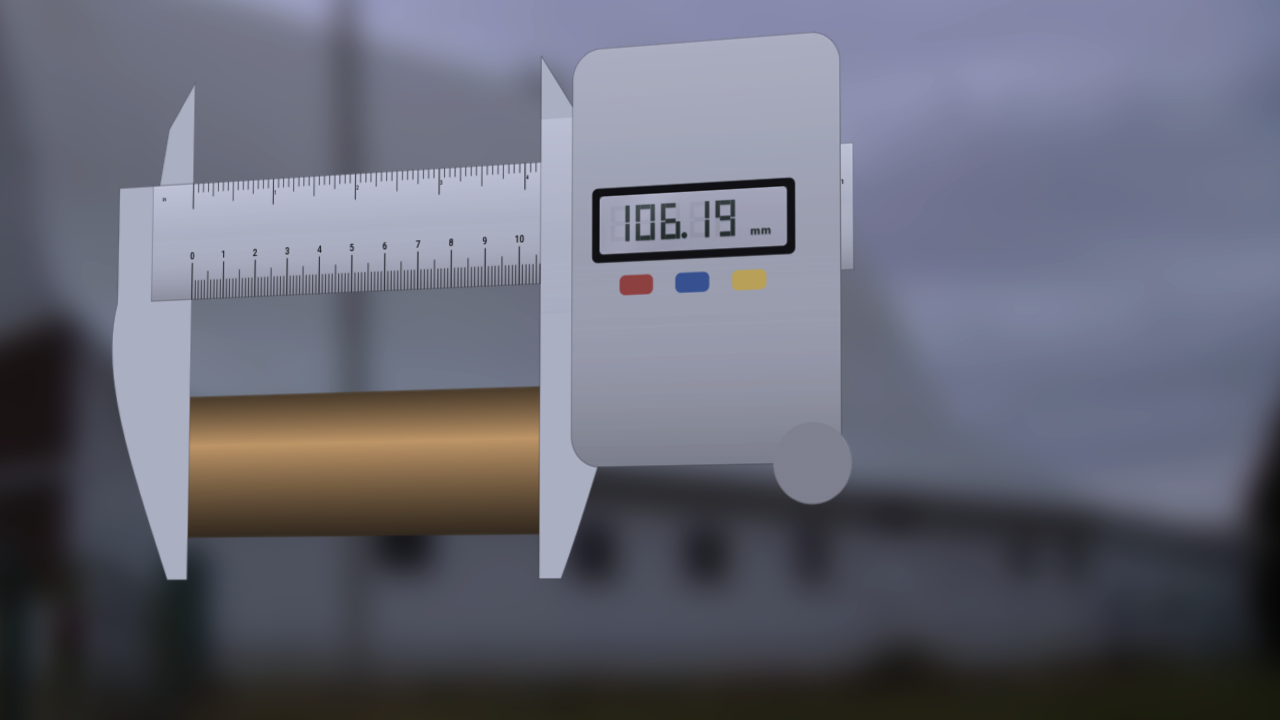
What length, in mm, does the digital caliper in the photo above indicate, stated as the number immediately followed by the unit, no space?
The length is 106.19mm
